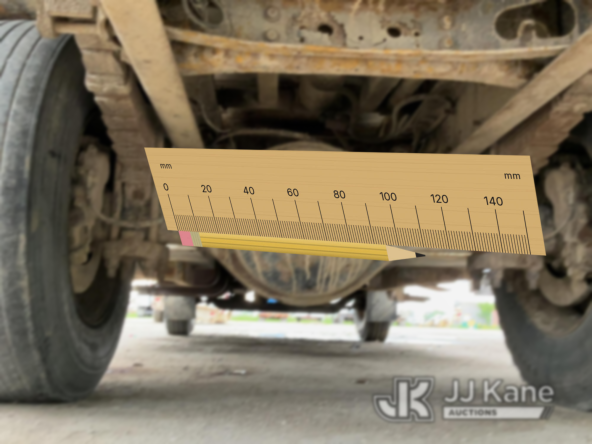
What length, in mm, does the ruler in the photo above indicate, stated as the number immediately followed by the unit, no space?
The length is 110mm
